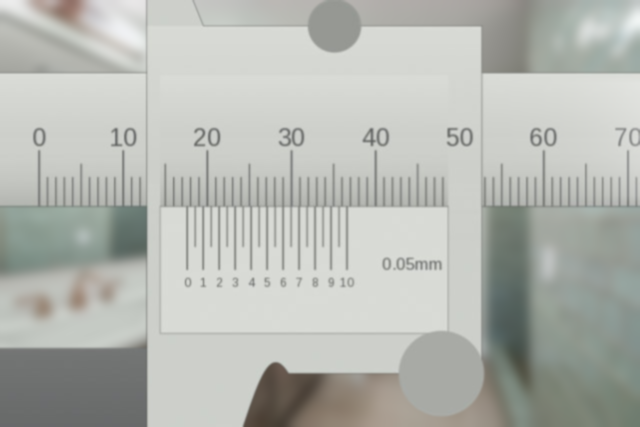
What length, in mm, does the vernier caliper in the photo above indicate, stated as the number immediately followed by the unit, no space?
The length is 17.6mm
